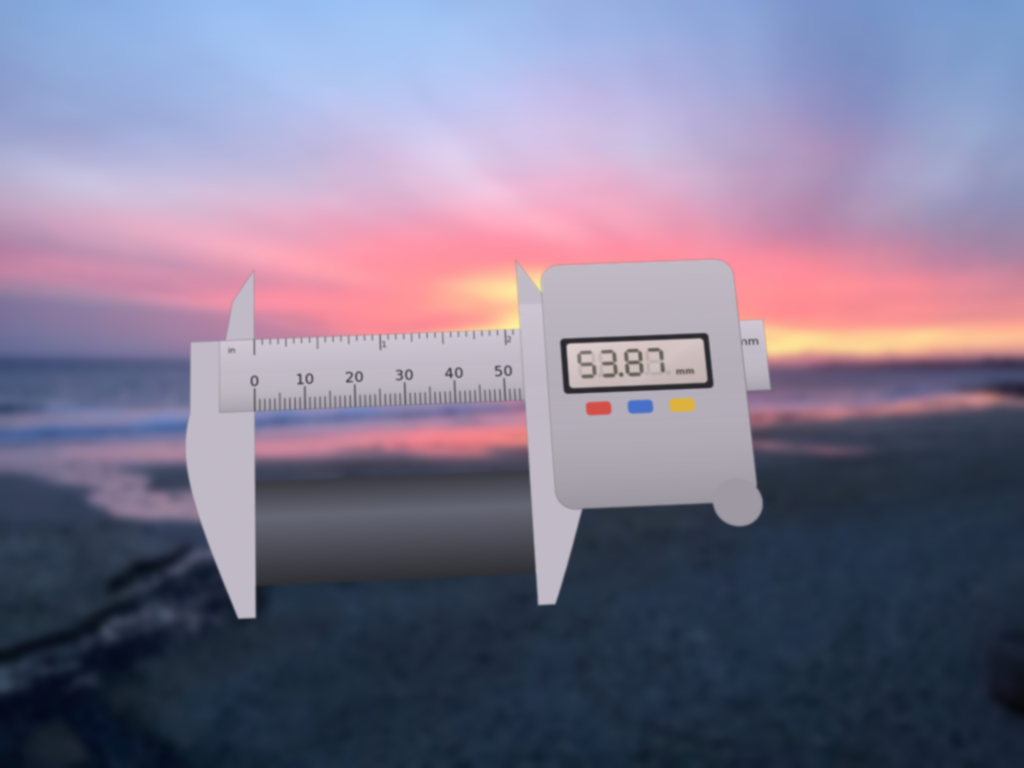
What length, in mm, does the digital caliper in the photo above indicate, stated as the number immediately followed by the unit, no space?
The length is 53.87mm
